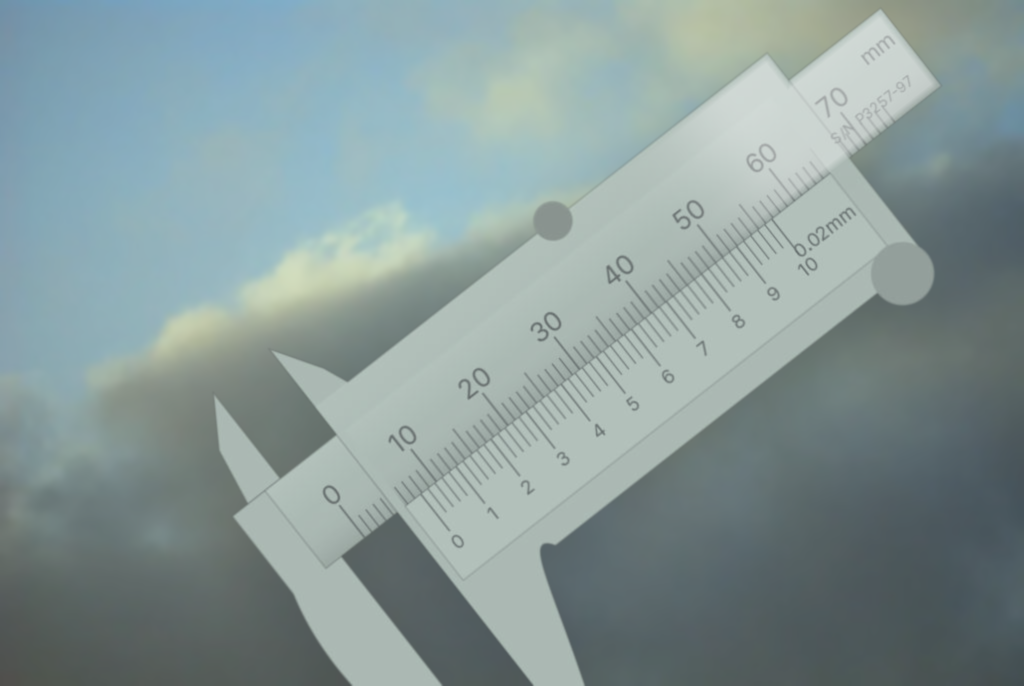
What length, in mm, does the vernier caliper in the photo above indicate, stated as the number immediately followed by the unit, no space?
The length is 7.8mm
